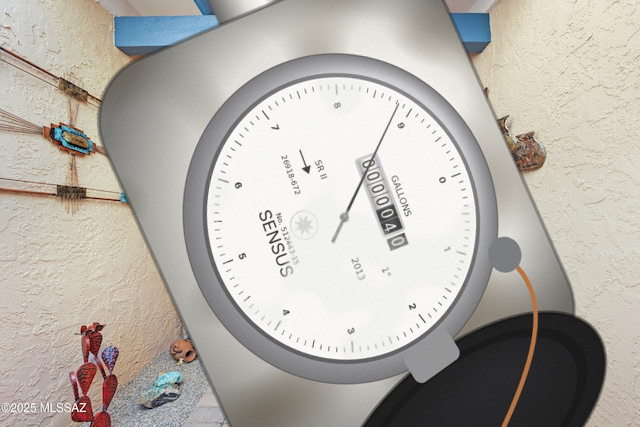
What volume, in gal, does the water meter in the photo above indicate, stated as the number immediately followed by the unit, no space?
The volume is 38.8gal
